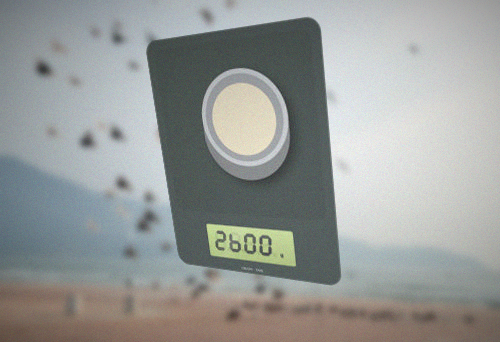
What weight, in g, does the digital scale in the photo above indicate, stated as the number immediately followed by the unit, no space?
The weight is 2600g
